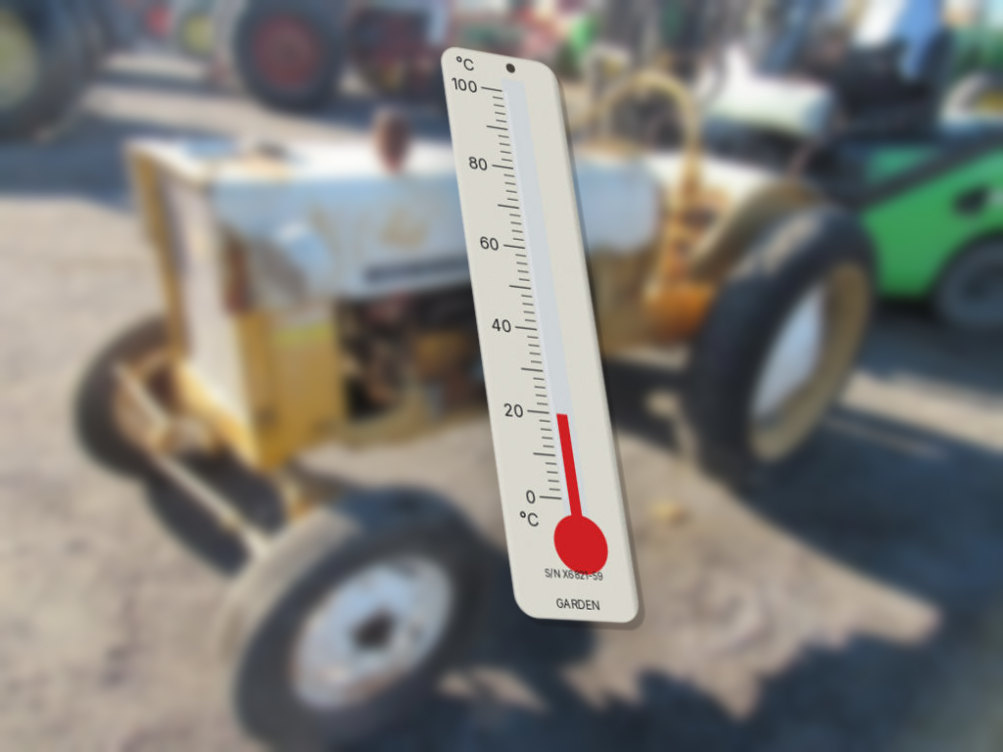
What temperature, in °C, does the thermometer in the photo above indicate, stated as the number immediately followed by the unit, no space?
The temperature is 20°C
